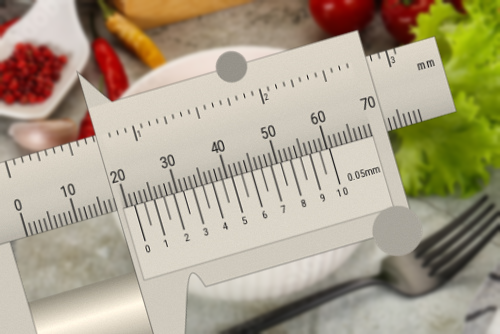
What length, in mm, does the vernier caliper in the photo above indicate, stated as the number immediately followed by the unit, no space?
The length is 21.5mm
